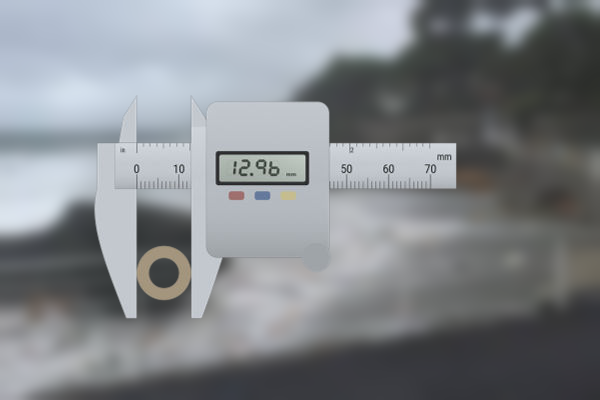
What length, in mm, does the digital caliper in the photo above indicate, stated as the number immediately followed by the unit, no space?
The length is 12.96mm
